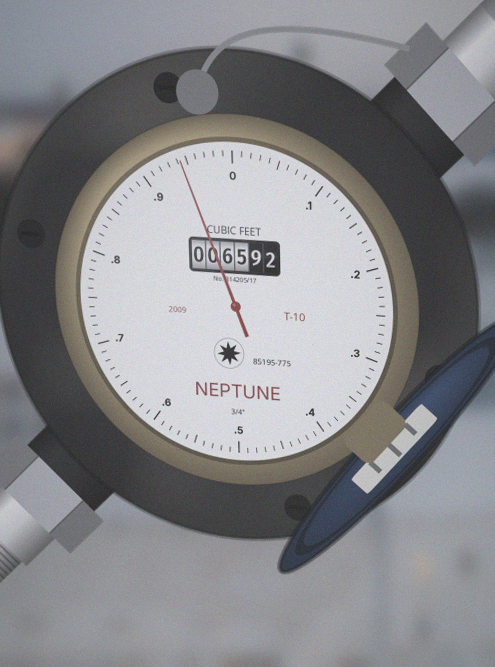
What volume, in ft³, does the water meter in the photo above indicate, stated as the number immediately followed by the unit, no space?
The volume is 6591.94ft³
